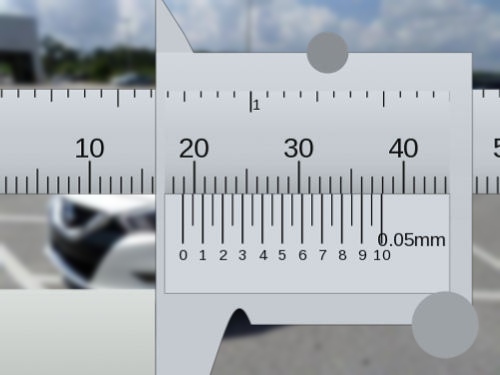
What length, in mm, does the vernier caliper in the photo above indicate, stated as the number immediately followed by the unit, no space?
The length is 18.9mm
